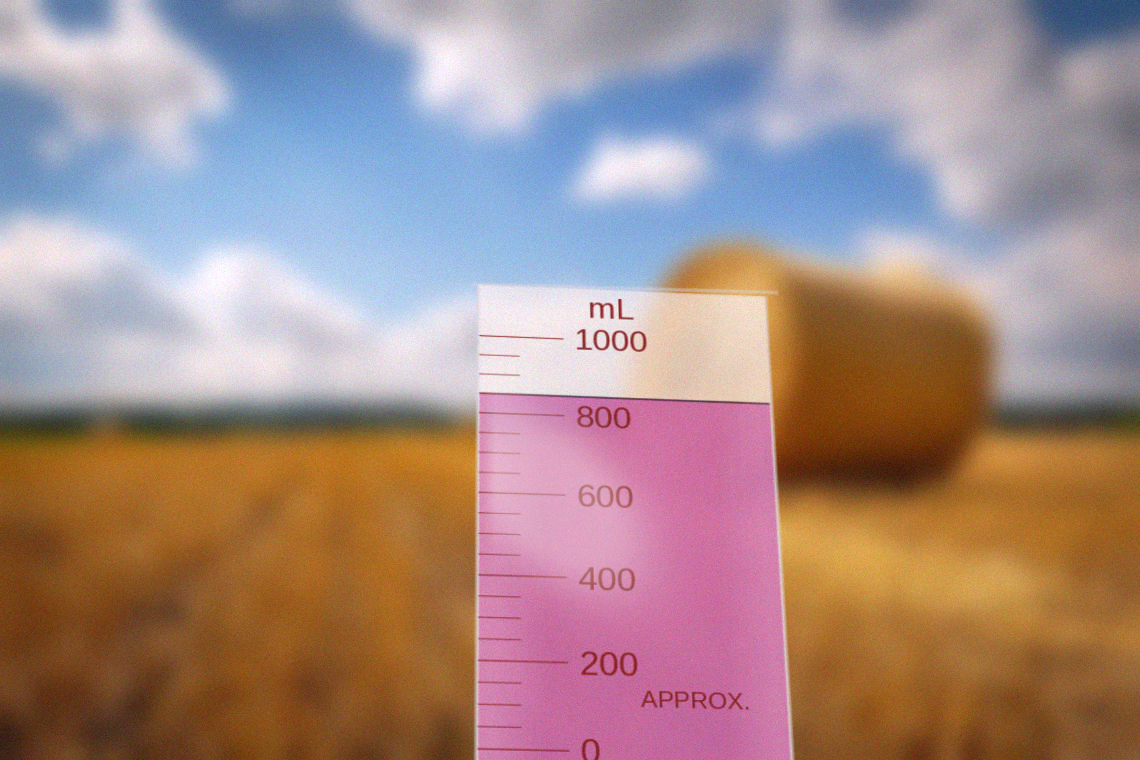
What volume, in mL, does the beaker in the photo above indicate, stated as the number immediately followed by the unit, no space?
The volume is 850mL
